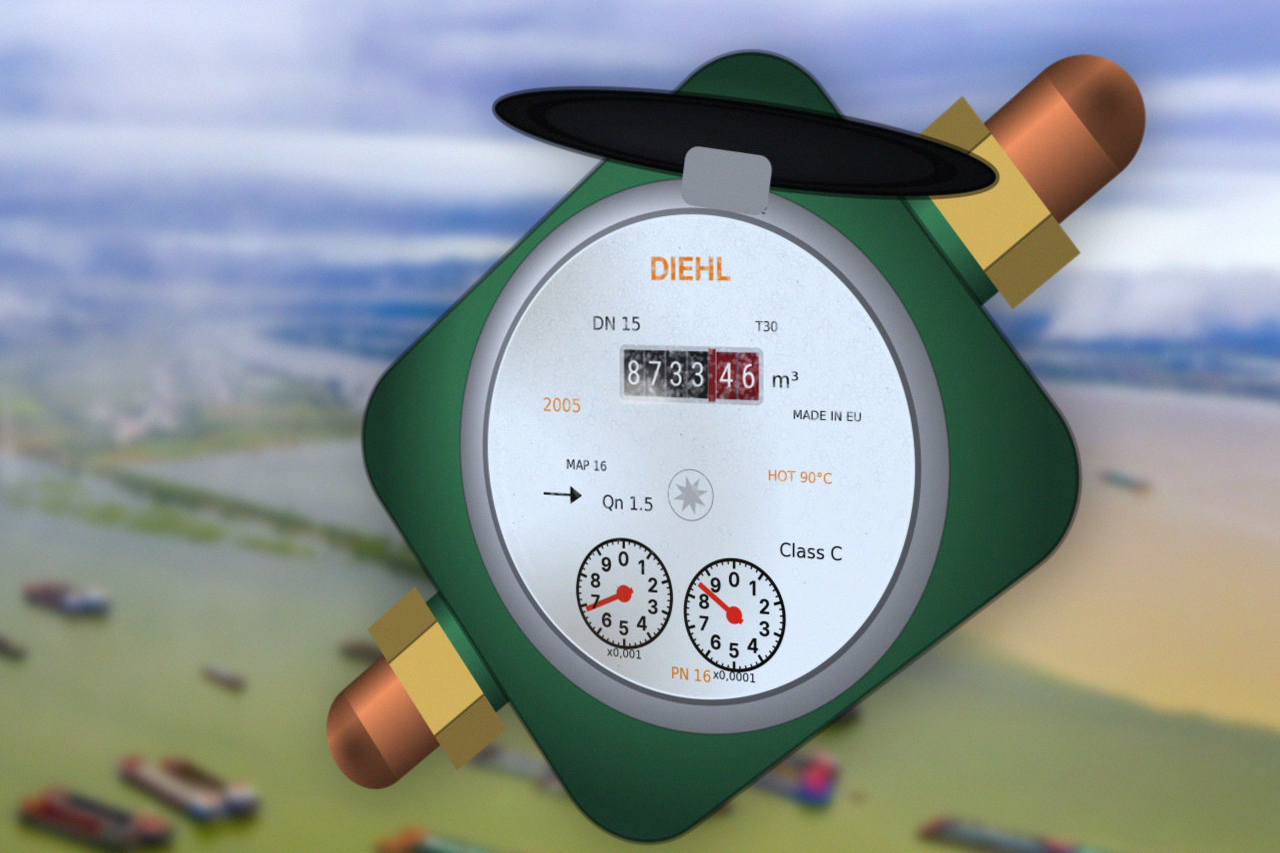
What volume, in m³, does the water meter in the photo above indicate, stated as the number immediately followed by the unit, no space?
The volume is 8733.4668m³
